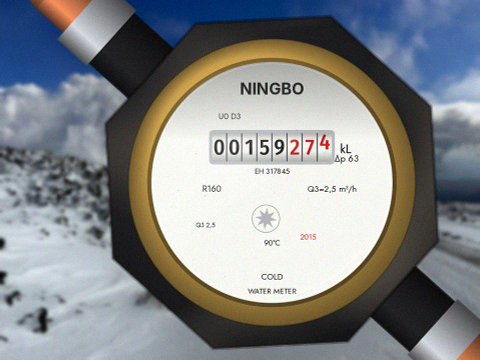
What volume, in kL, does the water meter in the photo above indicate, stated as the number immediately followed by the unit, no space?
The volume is 159.274kL
